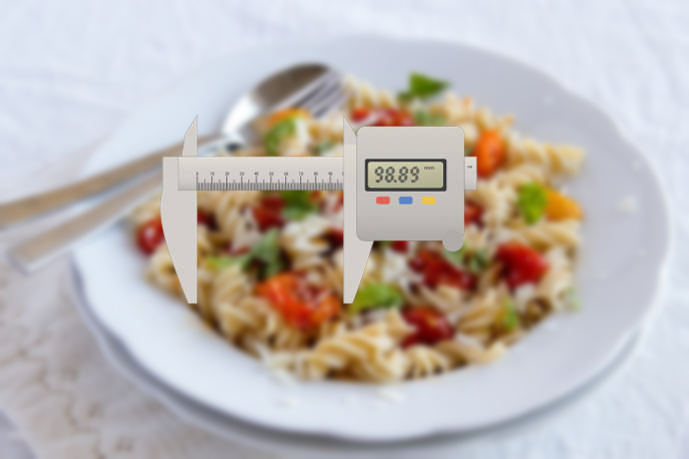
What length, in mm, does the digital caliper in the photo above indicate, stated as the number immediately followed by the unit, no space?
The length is 98.89mm
